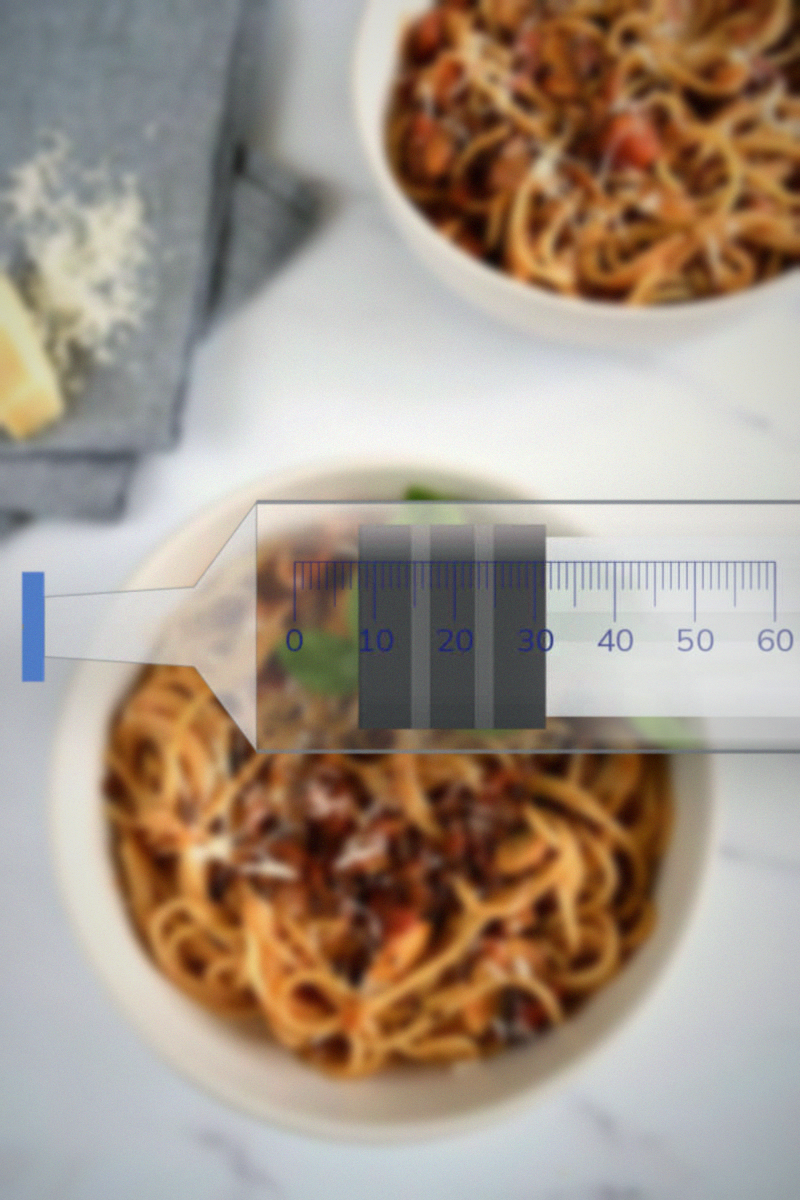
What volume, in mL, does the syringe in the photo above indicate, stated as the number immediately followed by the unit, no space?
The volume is 8mL
